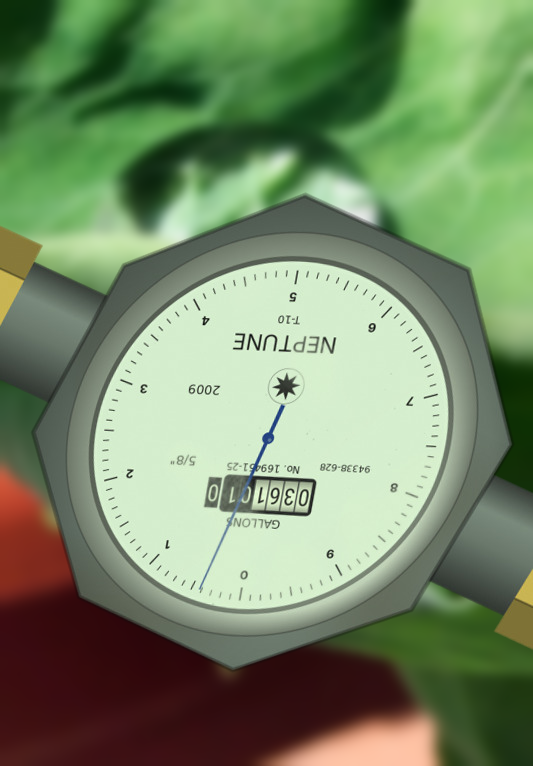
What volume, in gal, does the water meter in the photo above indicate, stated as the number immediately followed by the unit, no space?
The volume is 361010.4gal
